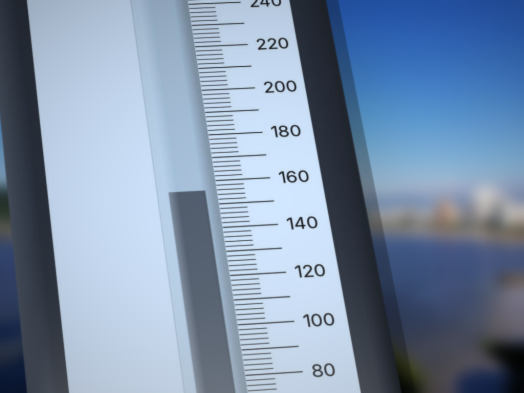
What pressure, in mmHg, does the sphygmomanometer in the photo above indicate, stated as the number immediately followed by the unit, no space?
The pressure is 156mmHg
